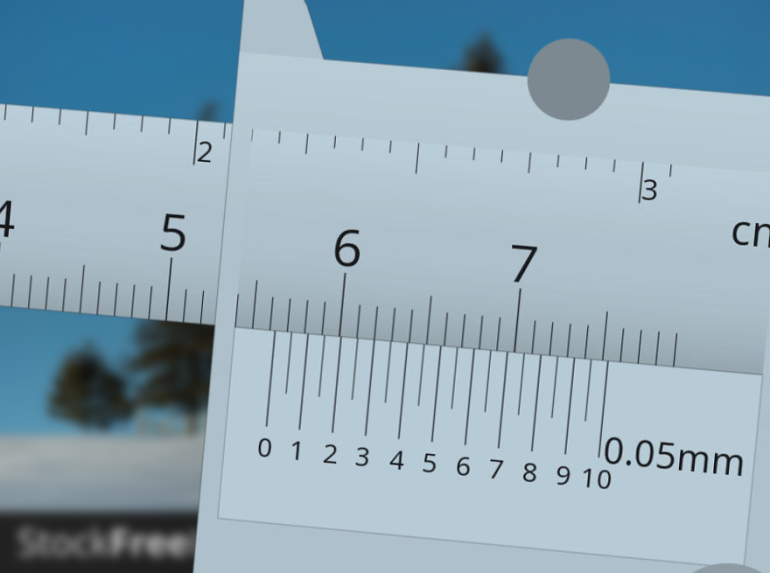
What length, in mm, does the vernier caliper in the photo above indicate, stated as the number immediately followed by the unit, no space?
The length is 56.3mm
